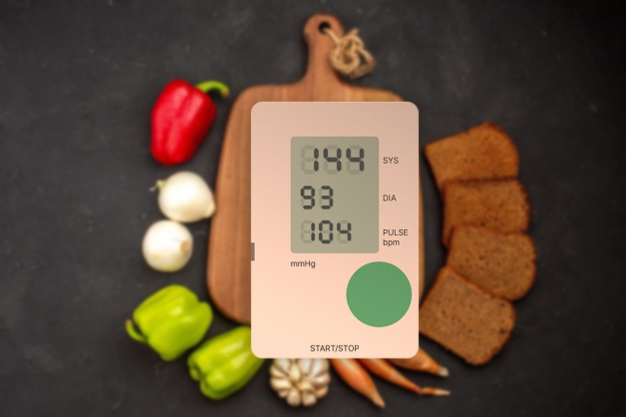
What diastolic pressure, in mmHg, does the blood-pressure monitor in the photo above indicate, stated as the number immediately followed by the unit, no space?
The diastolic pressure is 93mmHg
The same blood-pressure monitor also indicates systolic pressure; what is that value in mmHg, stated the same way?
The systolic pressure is 144mmHg
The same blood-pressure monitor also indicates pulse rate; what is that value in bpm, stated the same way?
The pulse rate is 104bpm
